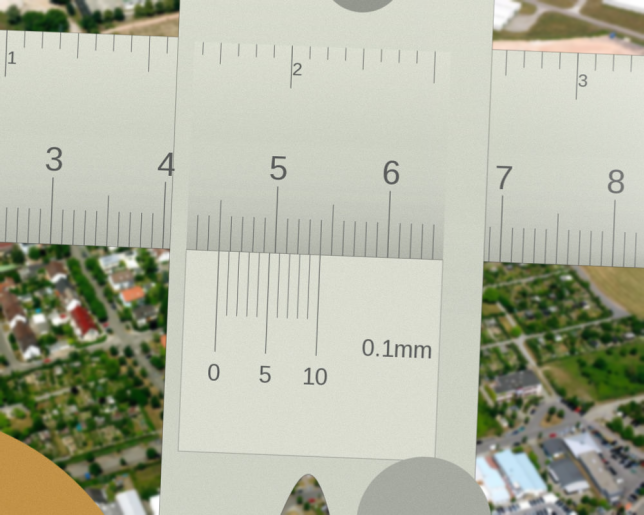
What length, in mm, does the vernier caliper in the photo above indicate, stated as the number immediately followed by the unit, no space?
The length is 45.0mm
